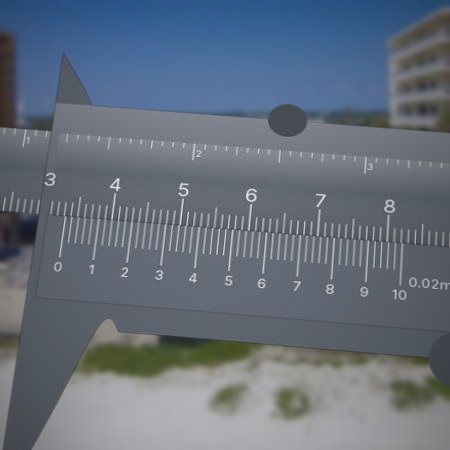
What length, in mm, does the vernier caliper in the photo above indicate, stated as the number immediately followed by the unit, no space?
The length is 33.2mm
